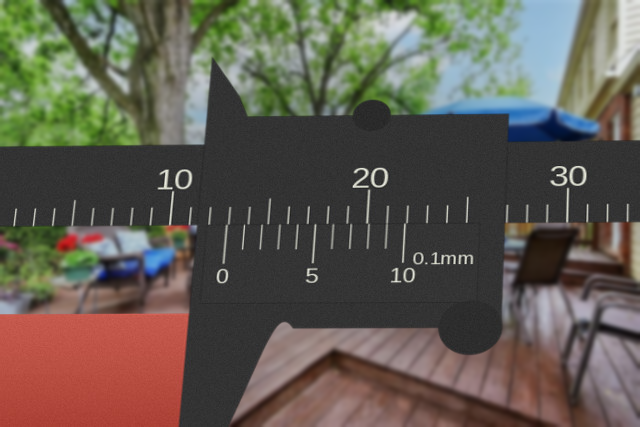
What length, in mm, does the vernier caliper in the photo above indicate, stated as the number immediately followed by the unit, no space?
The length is 12.9mm
